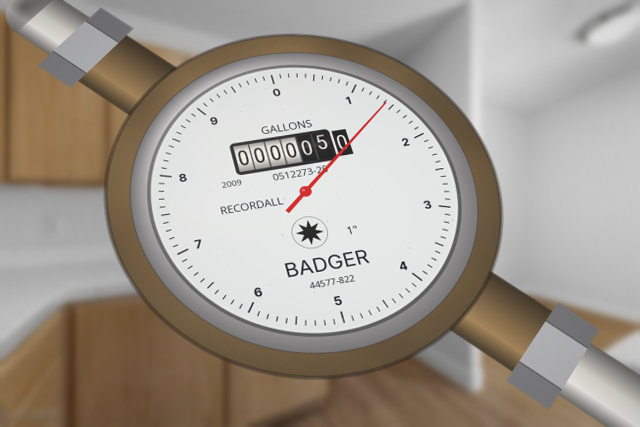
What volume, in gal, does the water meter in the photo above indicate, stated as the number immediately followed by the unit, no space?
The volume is 51.4gal
